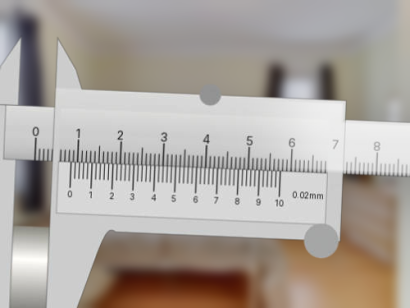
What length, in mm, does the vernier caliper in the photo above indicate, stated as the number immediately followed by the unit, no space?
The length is 8.5mm
